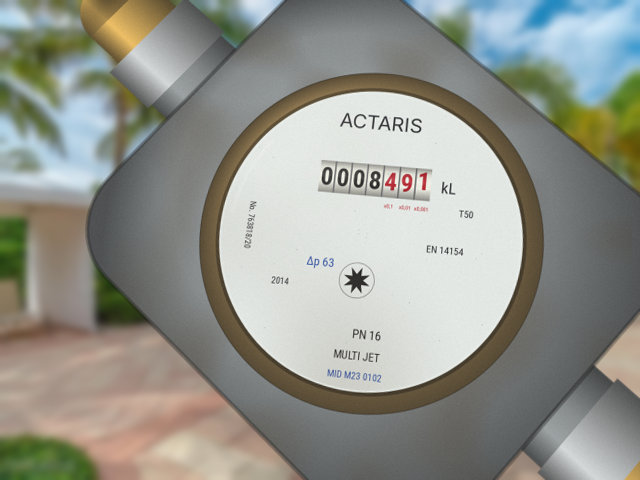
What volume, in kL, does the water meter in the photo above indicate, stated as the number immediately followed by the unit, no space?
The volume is 8.491kL
